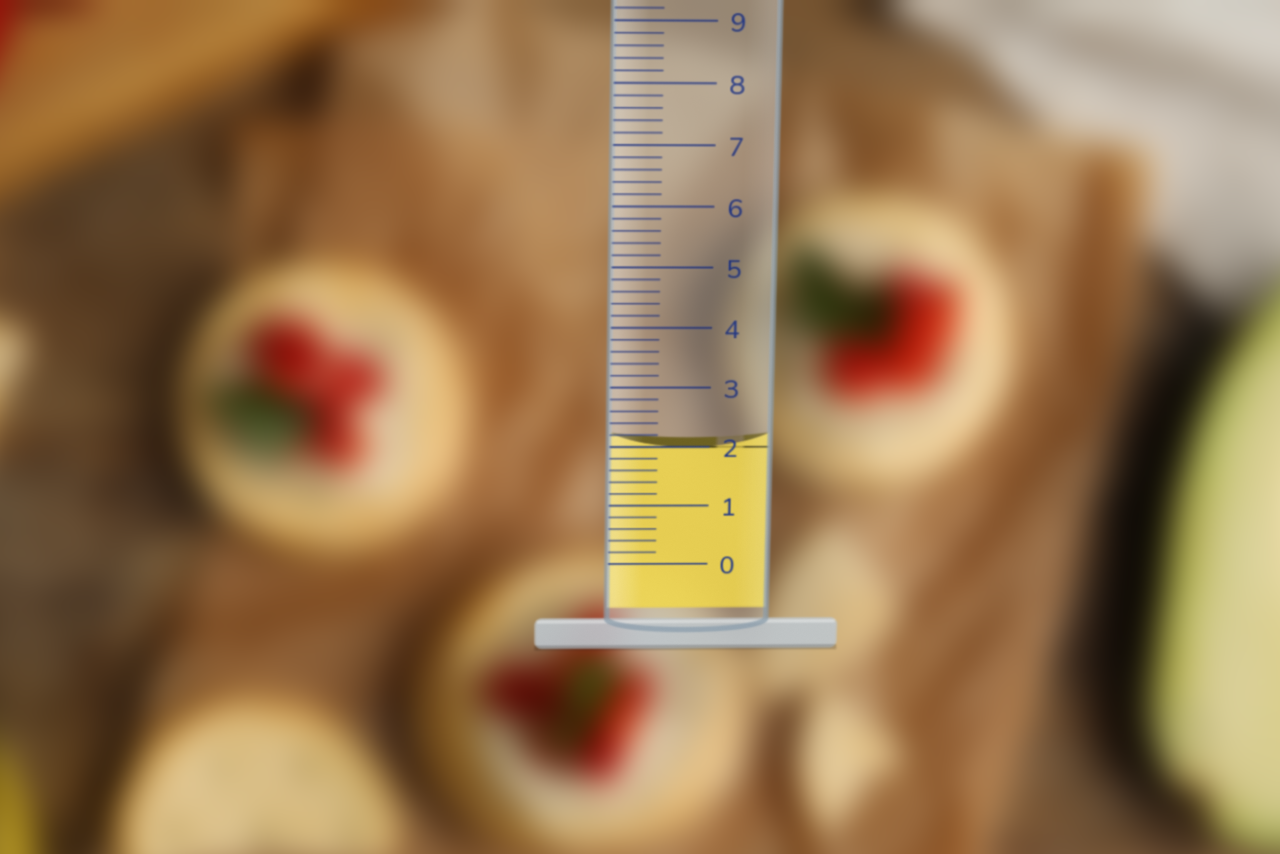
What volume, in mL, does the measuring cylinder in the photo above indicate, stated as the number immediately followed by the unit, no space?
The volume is 2mL
